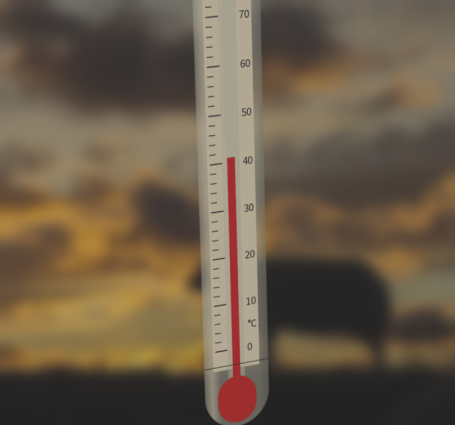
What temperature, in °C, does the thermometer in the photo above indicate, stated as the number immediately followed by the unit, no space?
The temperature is 41°C
